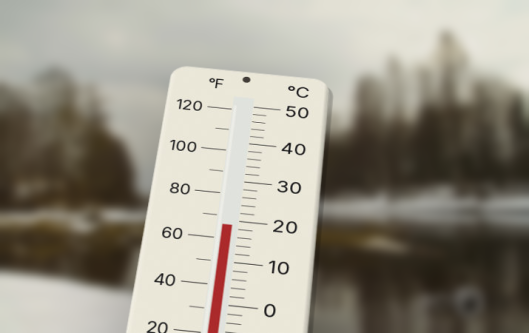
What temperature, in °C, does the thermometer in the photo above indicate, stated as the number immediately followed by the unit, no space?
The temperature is 19°C
